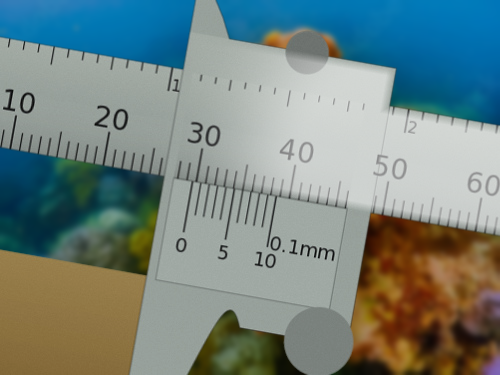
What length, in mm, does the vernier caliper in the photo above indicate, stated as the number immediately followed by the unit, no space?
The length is 29.6mm
